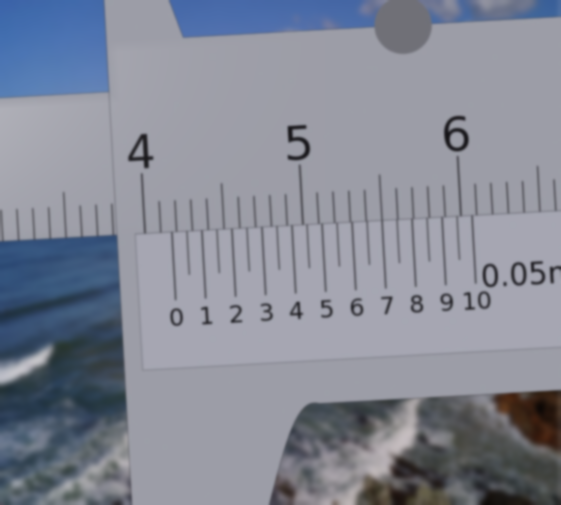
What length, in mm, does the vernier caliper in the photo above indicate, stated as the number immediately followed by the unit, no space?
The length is 41.7mm
